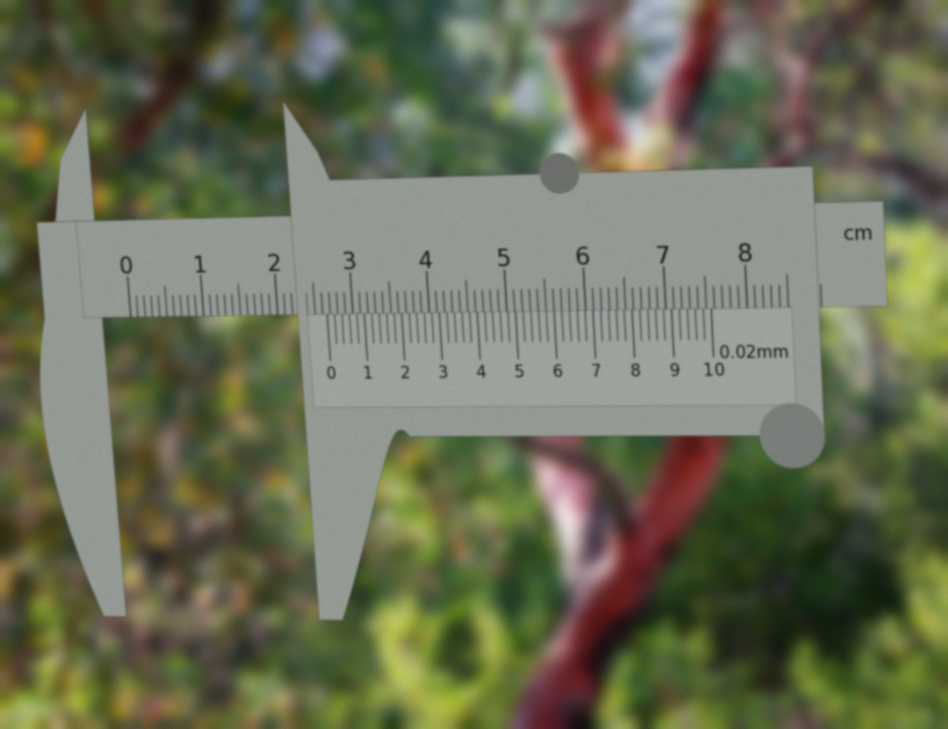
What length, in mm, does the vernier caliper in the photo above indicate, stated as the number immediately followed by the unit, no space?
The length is 26.6mm
